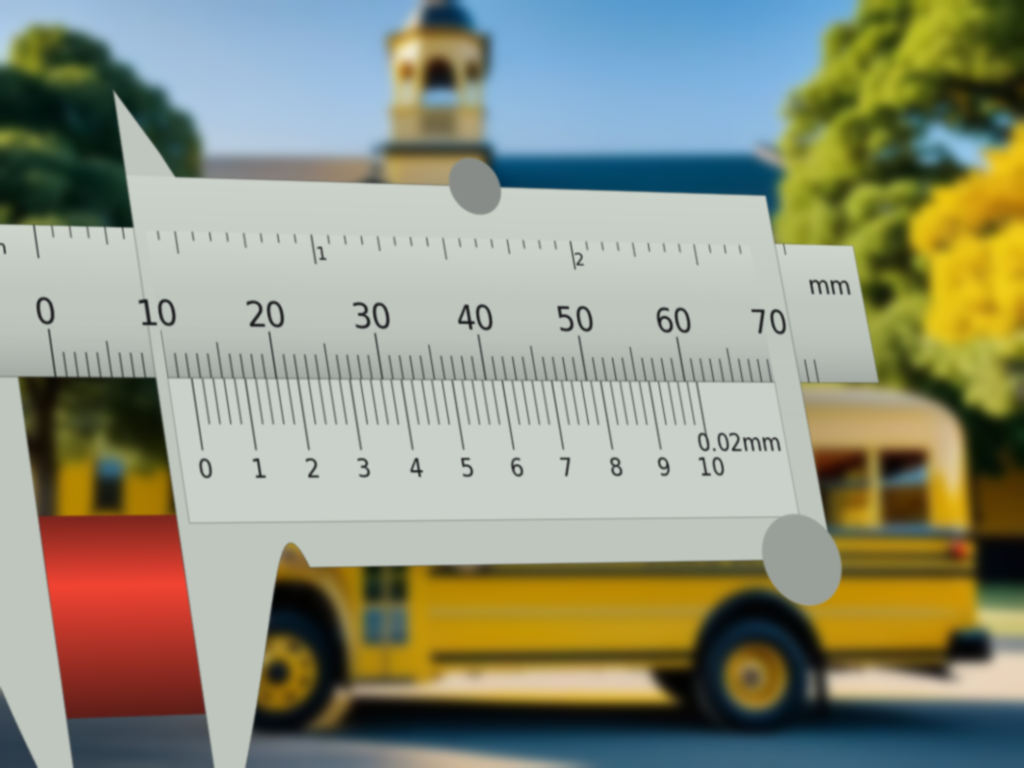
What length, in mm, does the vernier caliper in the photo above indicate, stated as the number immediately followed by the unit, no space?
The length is 12.2mm
